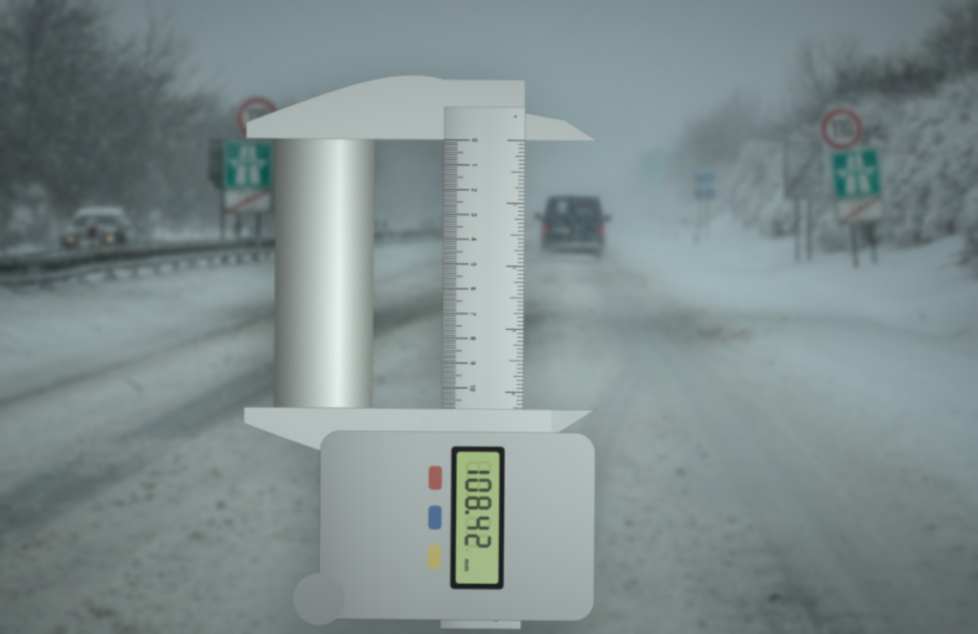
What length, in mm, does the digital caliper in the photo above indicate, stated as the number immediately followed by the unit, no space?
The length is 108.42mm
